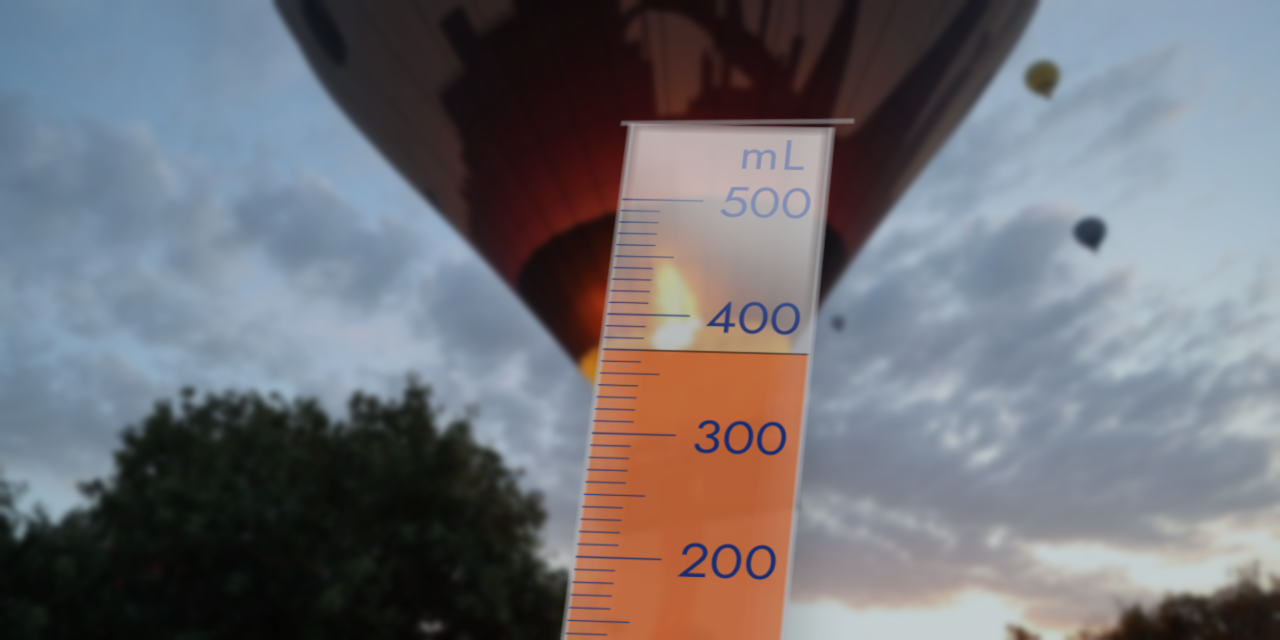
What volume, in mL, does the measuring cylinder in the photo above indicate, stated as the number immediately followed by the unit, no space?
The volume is 370mL
